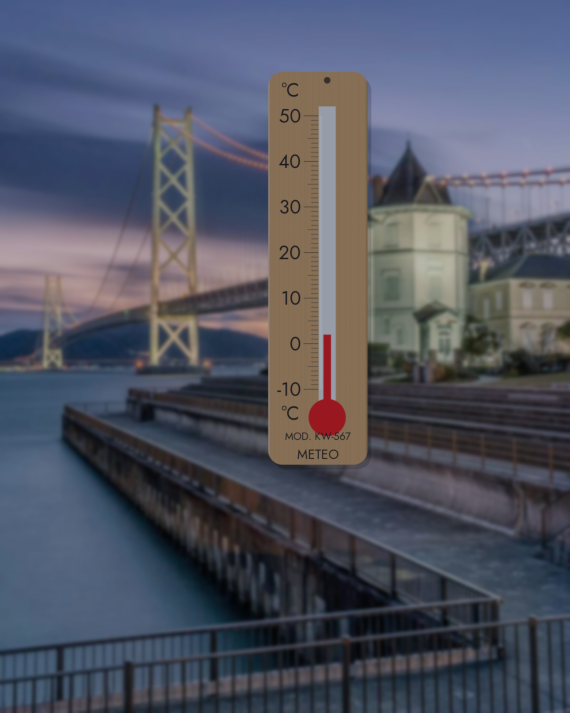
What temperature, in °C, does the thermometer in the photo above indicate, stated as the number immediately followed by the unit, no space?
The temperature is 2°C
